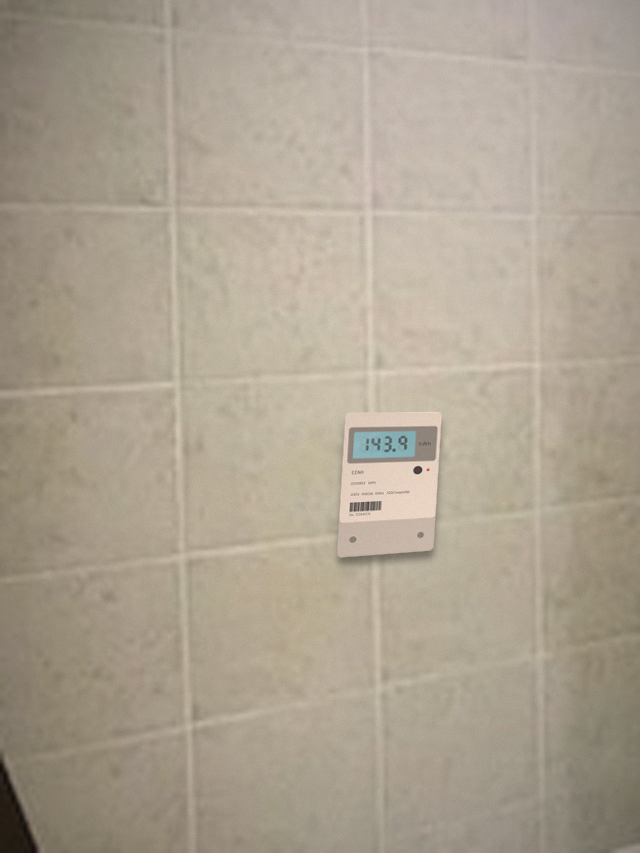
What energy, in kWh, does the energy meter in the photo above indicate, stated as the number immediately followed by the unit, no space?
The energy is 143.9kWh
